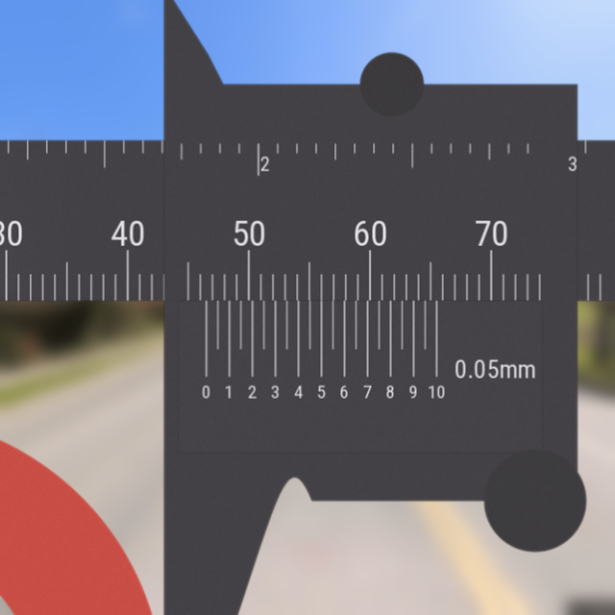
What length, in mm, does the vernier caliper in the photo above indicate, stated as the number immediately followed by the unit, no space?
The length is 46.5mm
